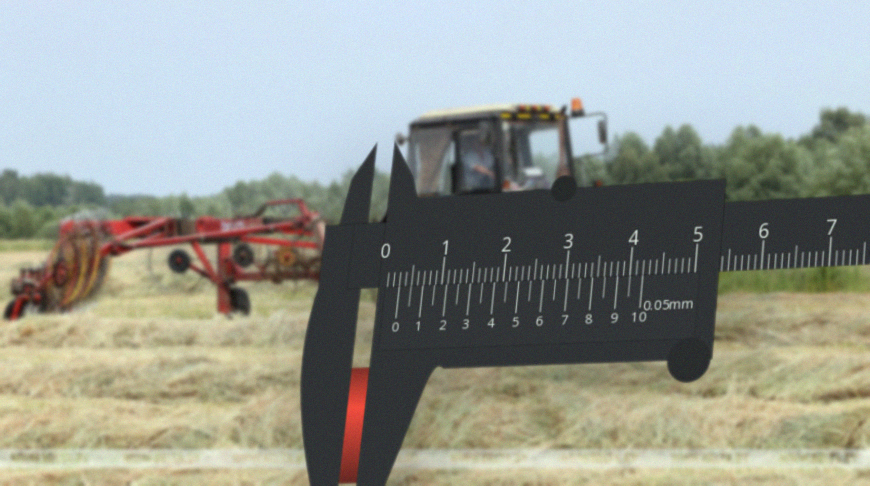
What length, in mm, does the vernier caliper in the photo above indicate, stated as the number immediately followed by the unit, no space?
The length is 3.0mm
